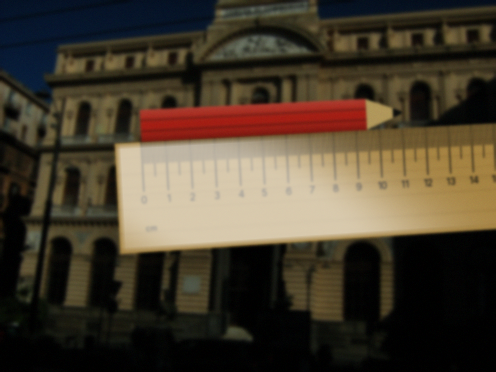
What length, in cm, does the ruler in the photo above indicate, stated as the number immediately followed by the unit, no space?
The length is 11cm
